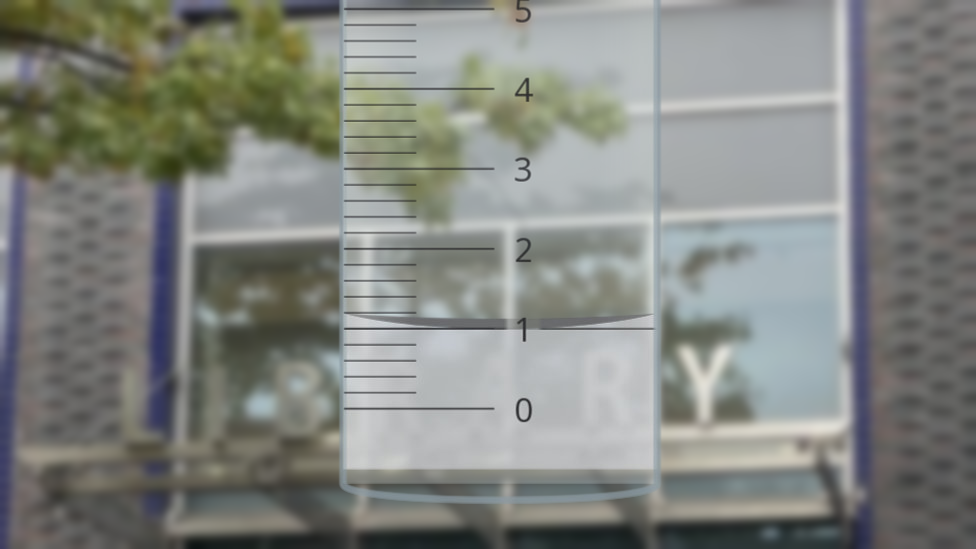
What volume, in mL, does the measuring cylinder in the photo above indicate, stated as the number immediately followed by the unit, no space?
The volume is 1mL
